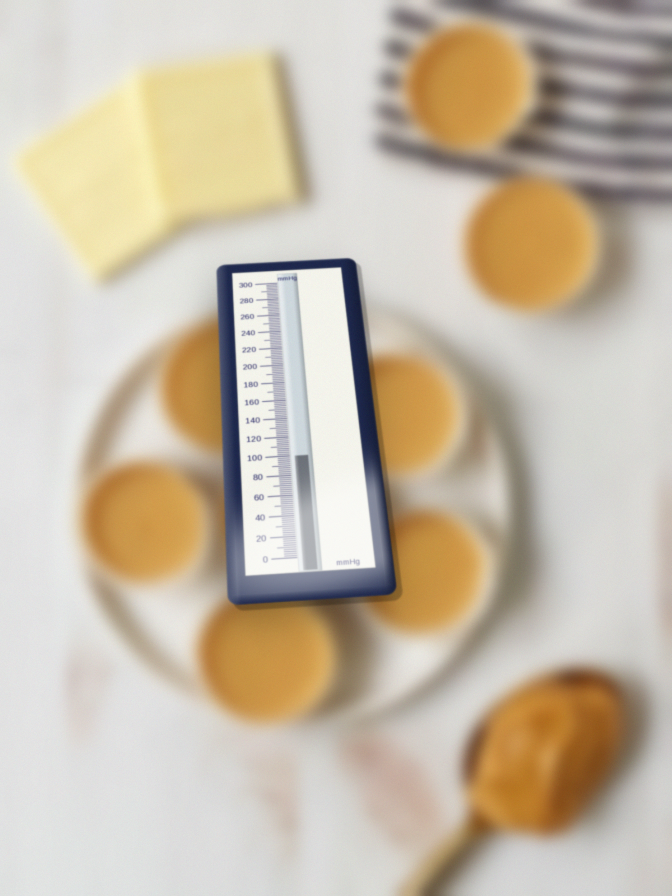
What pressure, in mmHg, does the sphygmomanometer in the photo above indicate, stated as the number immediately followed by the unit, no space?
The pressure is 100mmHg
